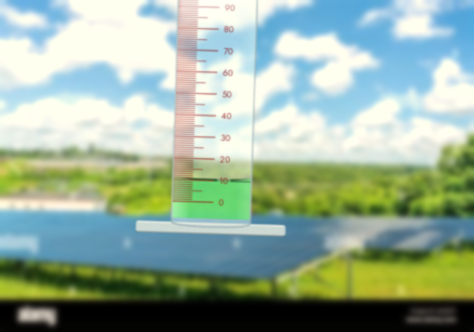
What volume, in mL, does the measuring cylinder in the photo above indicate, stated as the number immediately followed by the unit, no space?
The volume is 10mL
